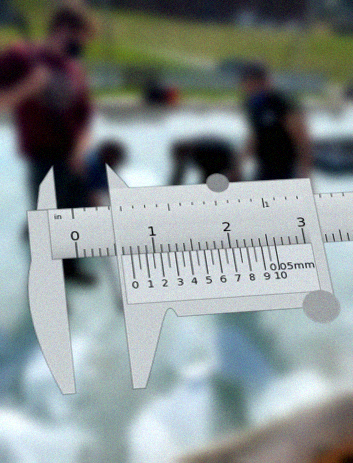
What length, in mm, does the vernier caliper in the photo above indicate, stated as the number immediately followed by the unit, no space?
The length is 7.0mm
